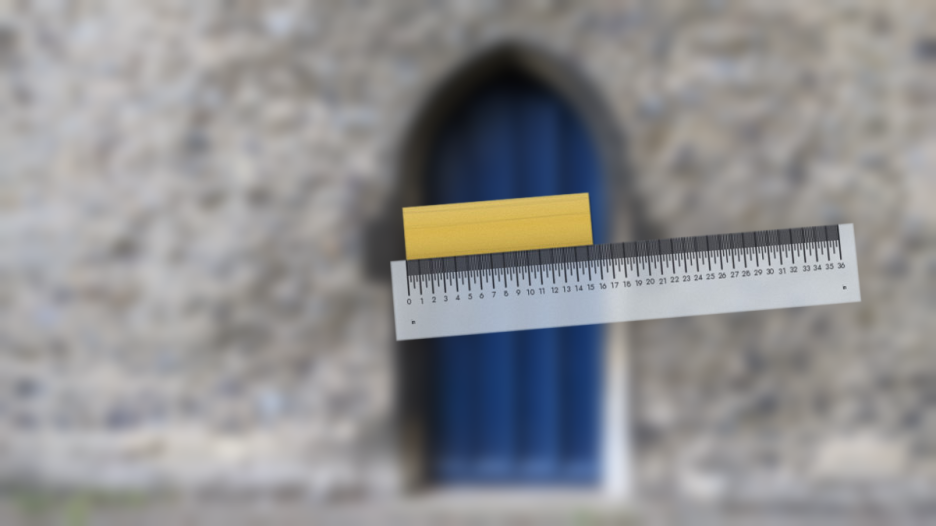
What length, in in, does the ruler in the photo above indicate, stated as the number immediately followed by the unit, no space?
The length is 15.5in
